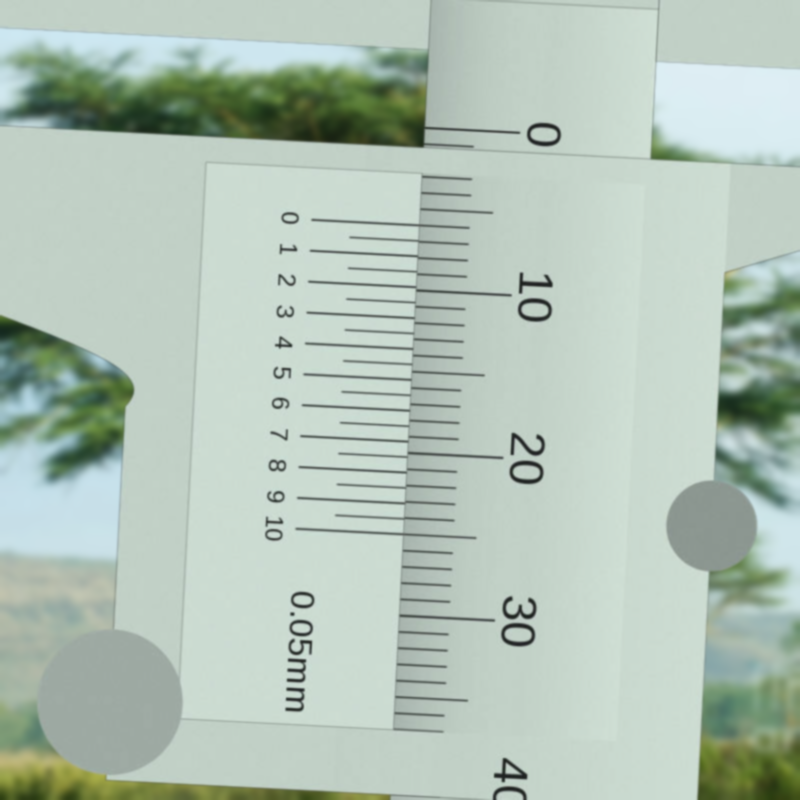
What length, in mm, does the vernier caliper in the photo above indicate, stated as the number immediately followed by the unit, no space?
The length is 6.0mm
